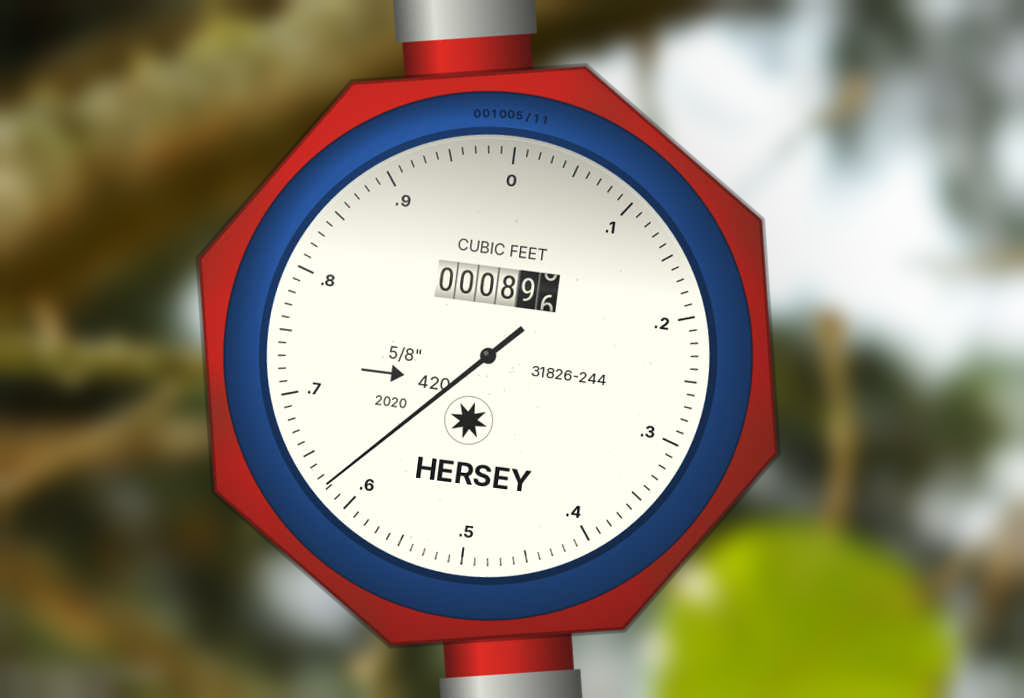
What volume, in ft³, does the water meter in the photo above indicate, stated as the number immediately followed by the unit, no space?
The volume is 895.62ft³
